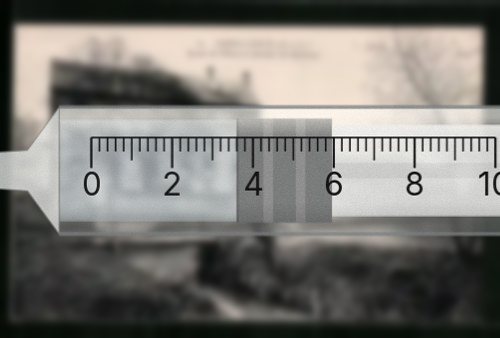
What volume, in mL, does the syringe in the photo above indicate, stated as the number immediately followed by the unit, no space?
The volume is 3.6mL
